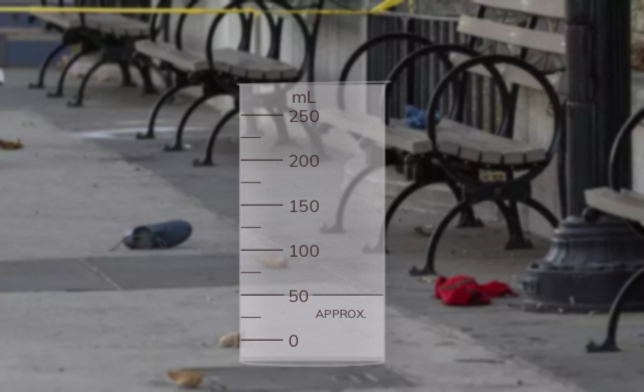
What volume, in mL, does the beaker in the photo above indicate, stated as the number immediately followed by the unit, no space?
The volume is 50mL
